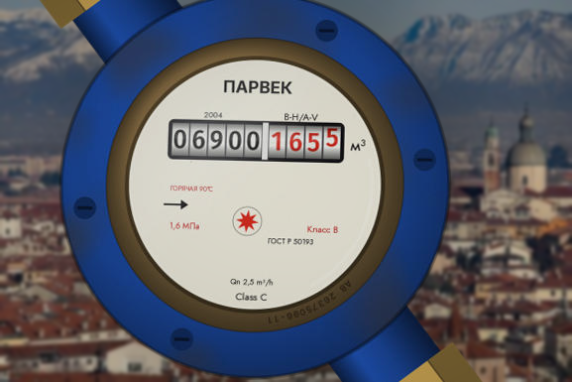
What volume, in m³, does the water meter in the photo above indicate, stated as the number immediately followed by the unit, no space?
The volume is 6900.1655m³
